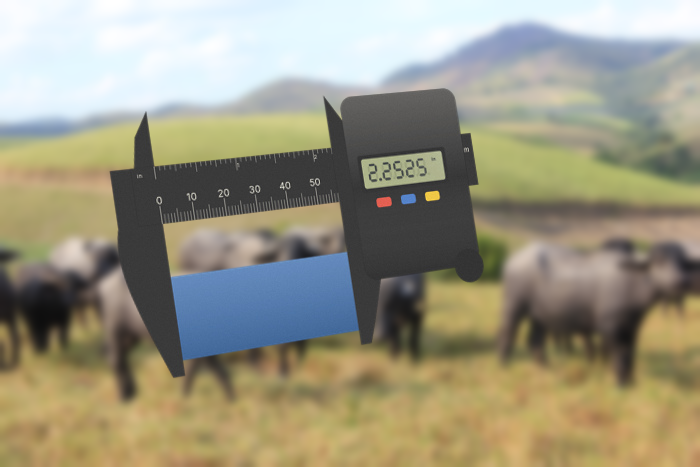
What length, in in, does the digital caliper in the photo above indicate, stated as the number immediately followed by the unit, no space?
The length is 2.2525in
